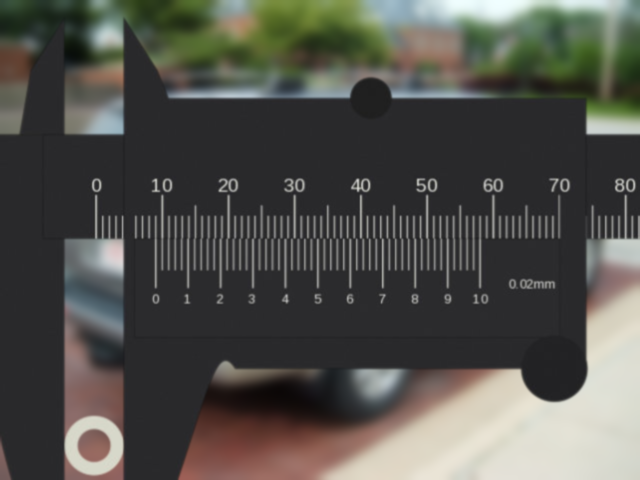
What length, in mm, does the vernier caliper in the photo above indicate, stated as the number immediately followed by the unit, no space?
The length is 9.0mm
